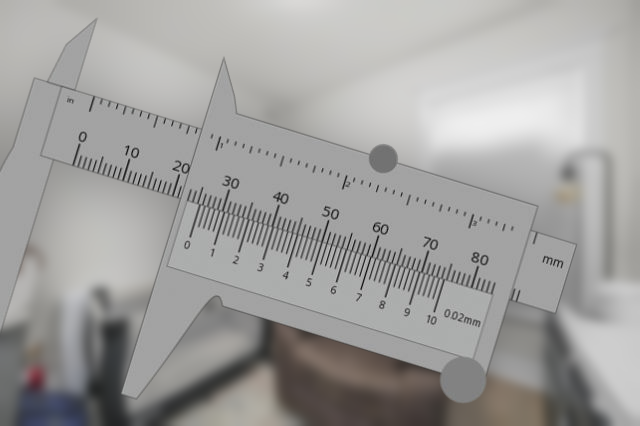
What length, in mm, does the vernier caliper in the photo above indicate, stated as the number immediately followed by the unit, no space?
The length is 25.5mm
